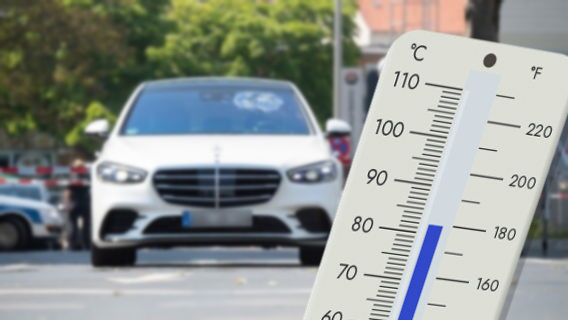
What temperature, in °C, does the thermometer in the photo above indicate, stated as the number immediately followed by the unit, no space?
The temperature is 82°C
